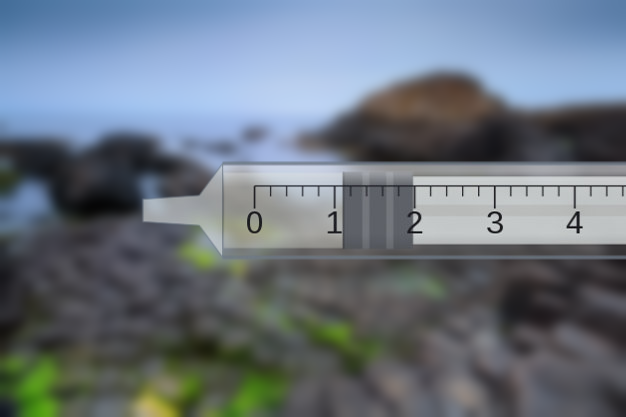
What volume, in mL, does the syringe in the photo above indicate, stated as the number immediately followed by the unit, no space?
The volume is 1.1mL
